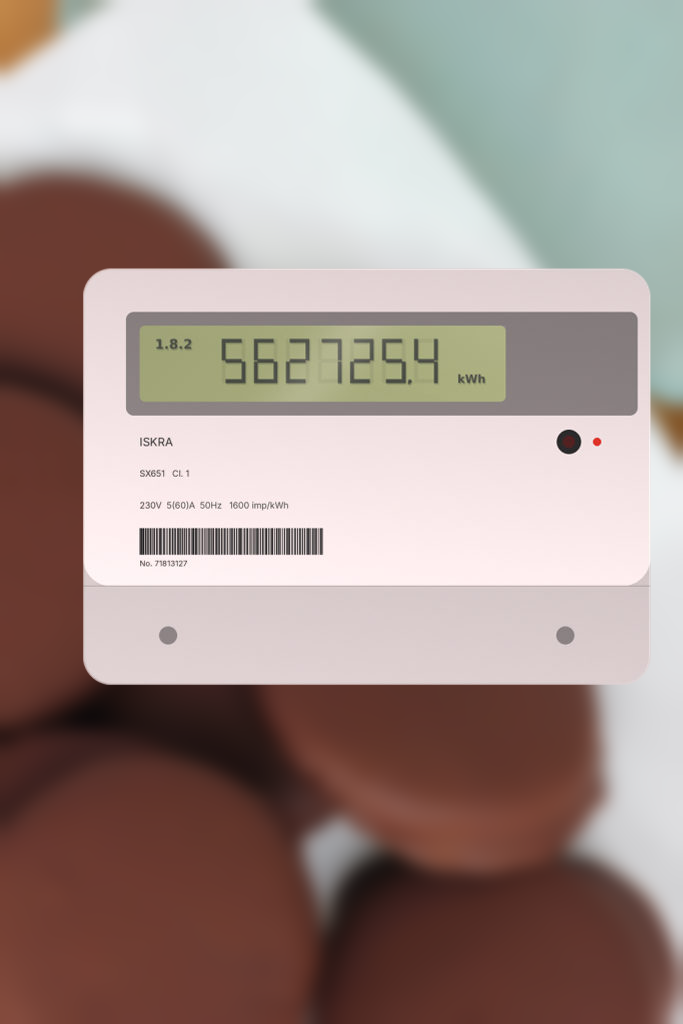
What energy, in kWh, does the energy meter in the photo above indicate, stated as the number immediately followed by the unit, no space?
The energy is 562725.4kWh
